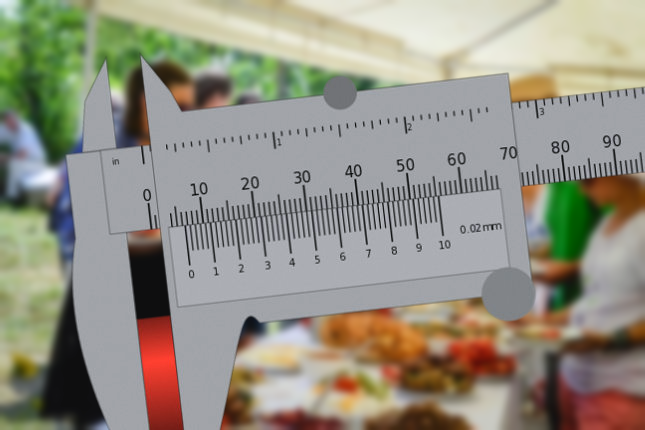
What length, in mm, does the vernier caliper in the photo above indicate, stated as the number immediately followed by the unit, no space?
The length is 6.5mm
